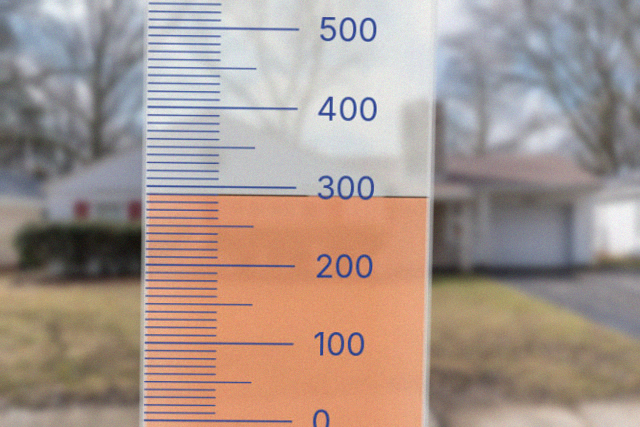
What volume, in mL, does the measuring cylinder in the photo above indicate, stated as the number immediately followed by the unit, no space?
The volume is 290mL
